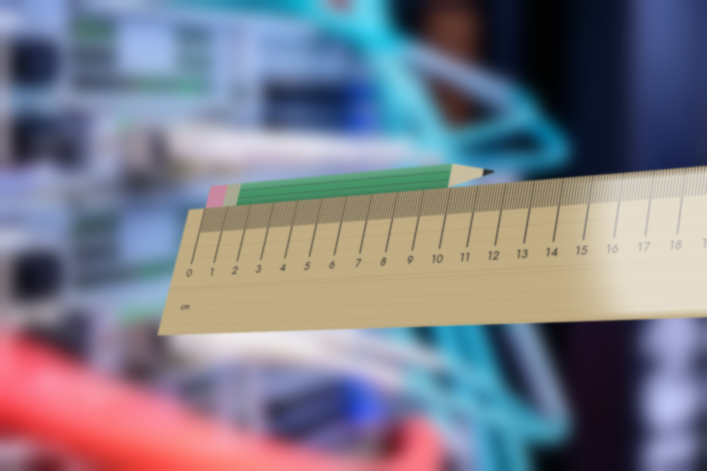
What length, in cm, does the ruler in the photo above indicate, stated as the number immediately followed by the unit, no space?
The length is 11.5cm
